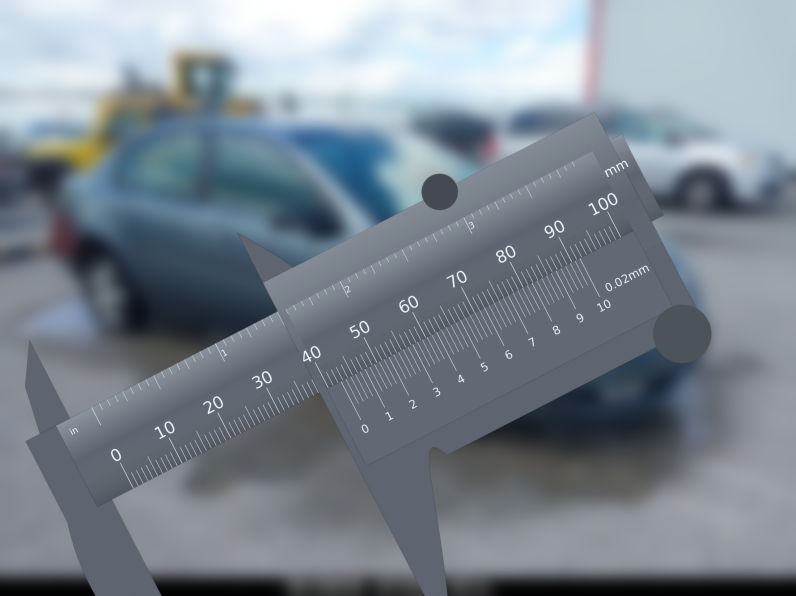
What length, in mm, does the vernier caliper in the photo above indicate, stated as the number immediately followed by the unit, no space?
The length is 42.6mm
